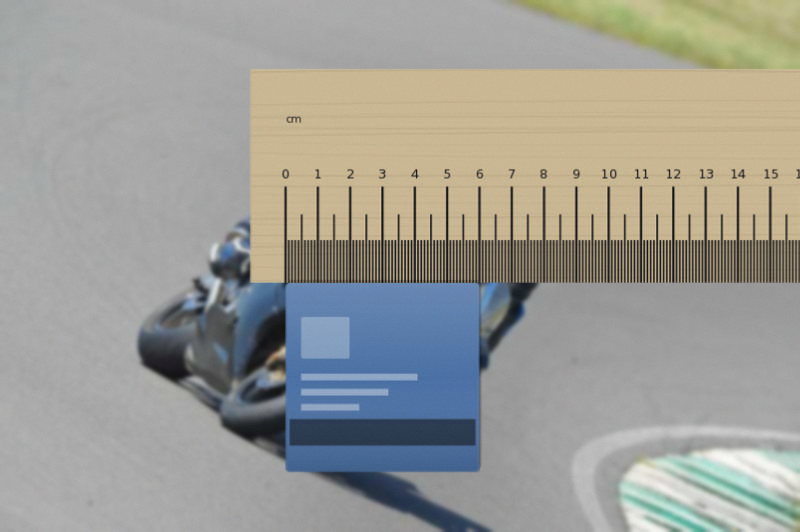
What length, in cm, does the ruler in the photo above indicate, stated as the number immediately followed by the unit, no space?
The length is 6cm
